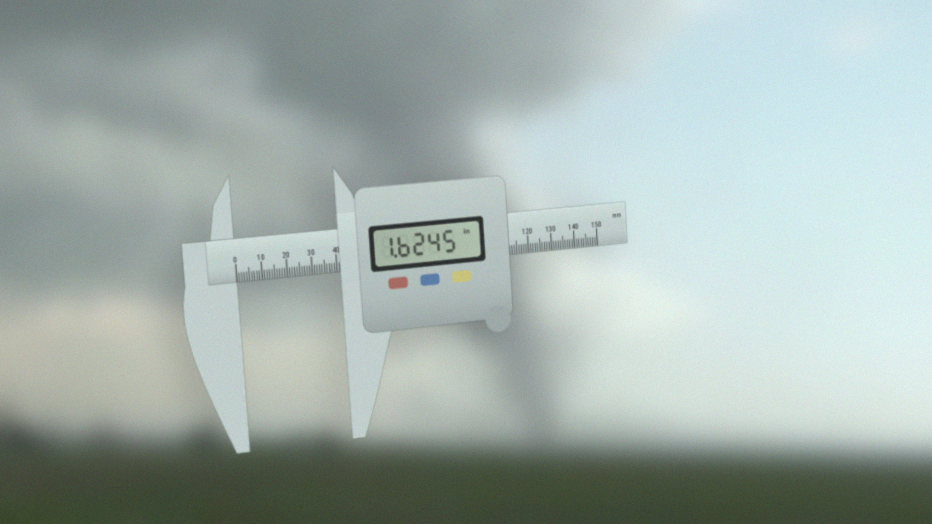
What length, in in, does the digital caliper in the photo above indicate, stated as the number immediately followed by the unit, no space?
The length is 1.6245in
